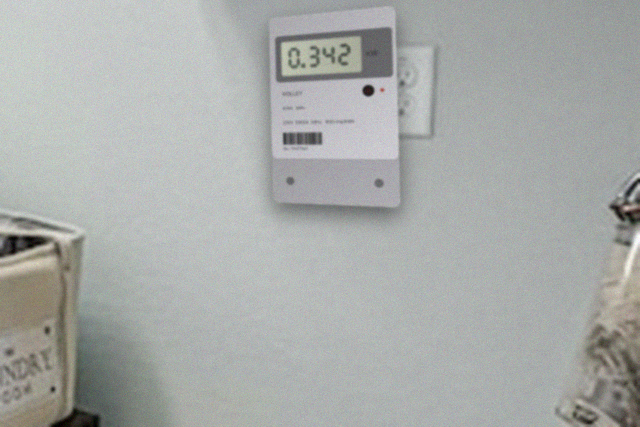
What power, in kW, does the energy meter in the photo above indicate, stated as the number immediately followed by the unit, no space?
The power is 0.342kW
